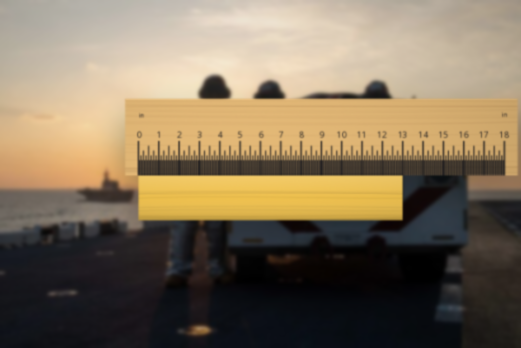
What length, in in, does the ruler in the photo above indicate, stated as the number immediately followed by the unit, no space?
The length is 13in
